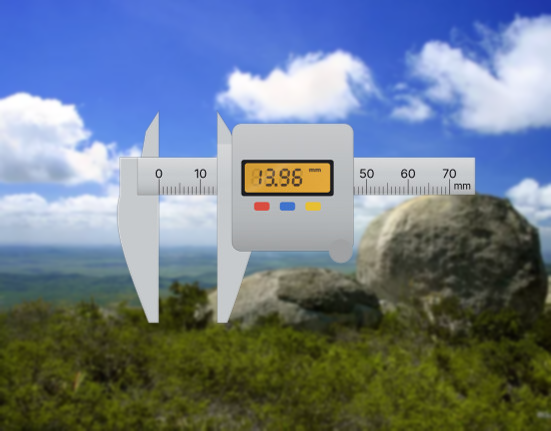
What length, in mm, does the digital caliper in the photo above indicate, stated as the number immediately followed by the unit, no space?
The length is 13.96mm
